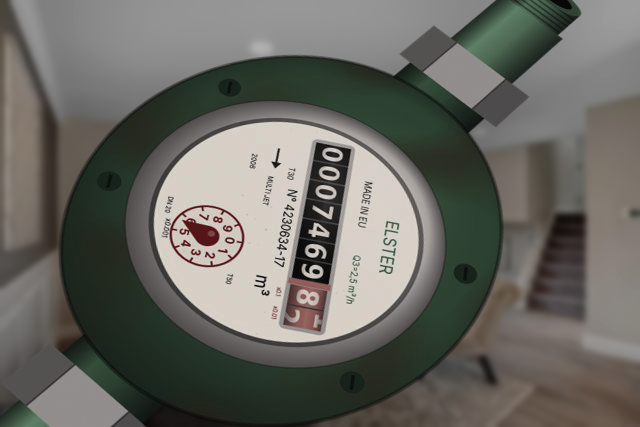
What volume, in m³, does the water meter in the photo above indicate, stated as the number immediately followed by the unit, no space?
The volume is 7469.815m³
